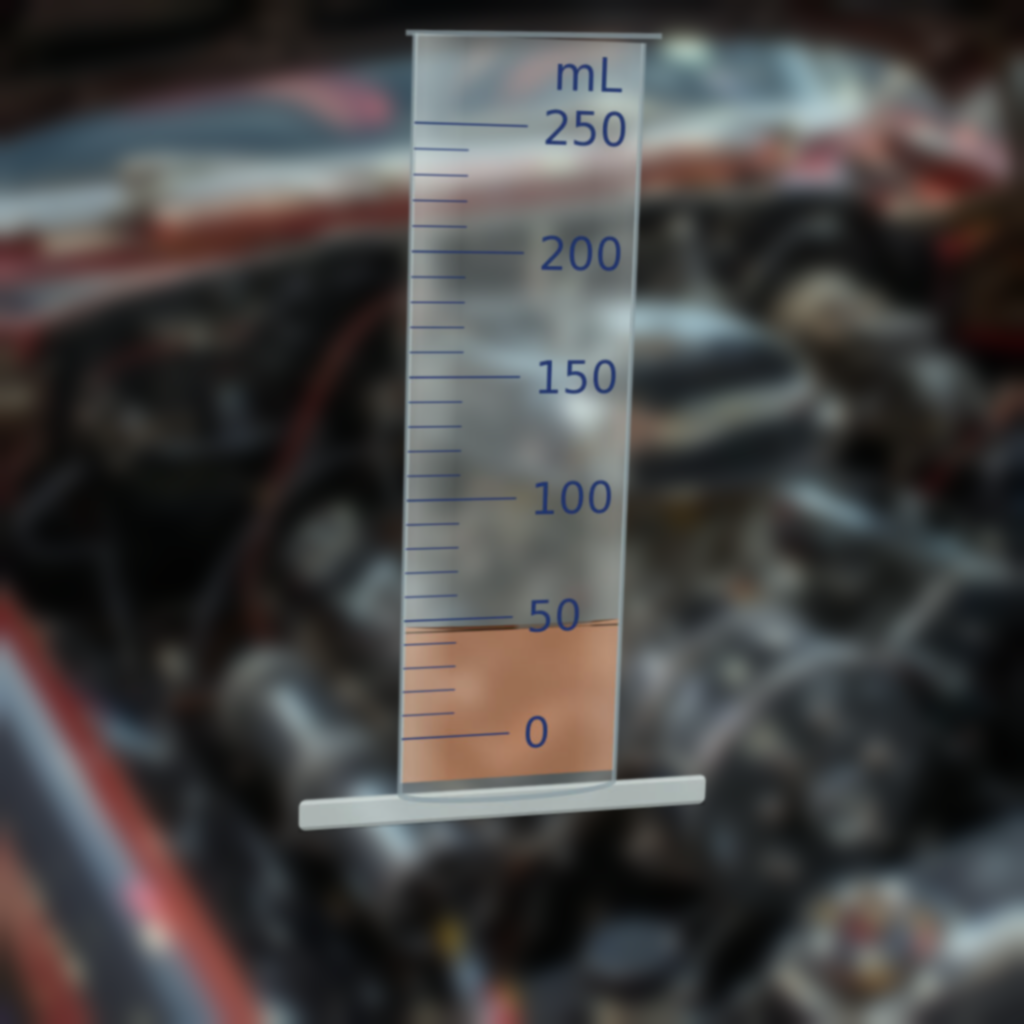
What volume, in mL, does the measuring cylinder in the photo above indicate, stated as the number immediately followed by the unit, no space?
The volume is 45mL
